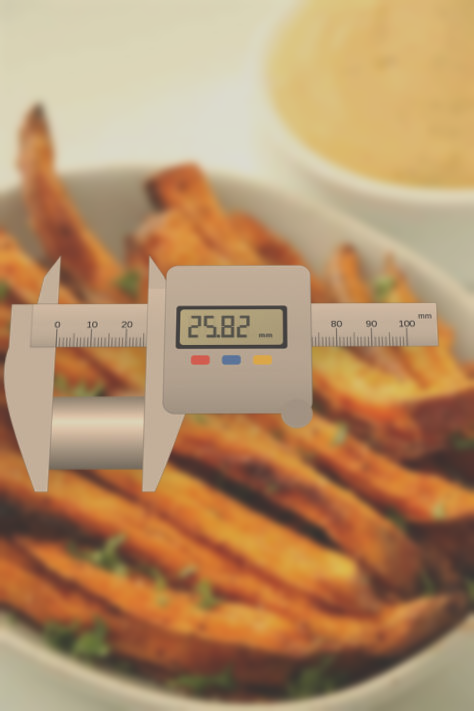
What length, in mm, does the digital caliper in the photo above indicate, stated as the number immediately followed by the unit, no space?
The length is 25.82mm
